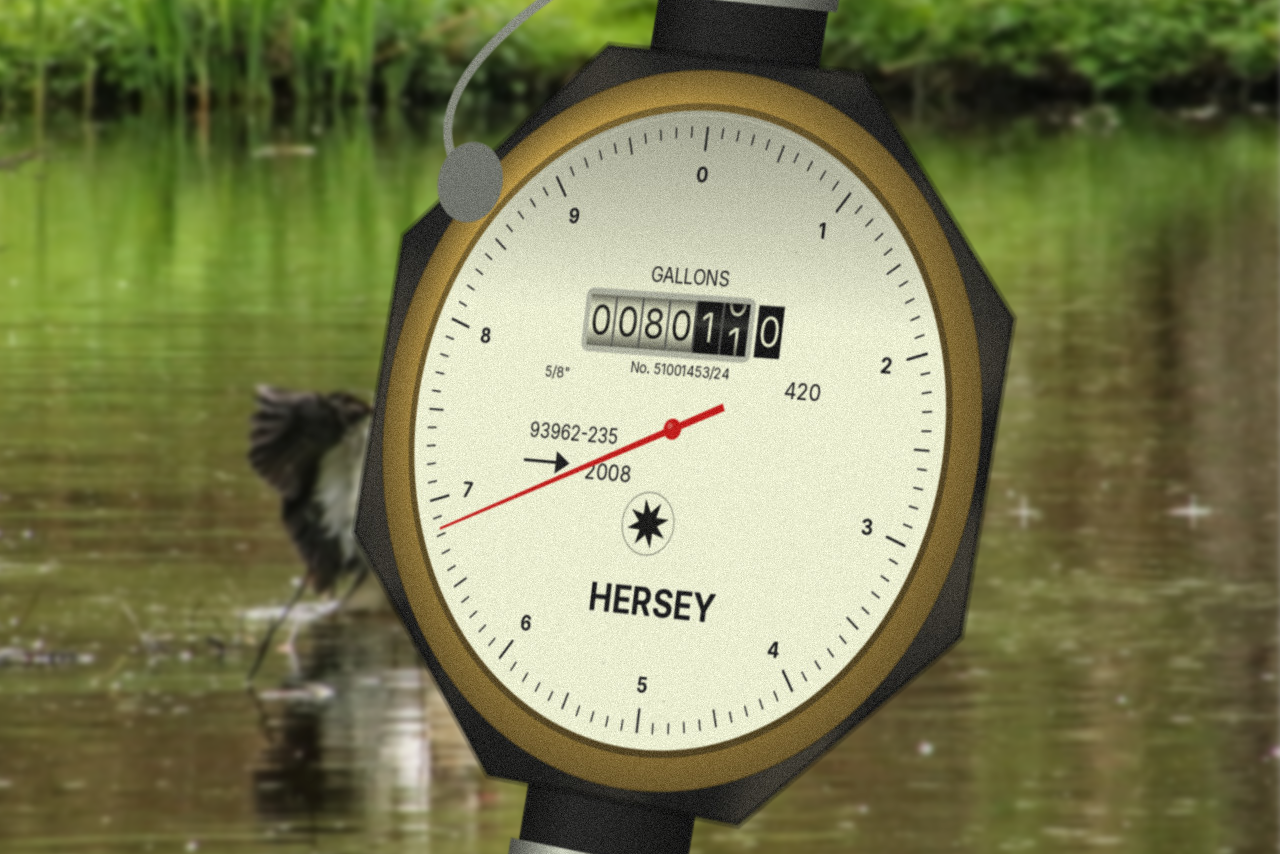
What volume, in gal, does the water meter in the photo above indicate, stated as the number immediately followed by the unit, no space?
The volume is 80106.8gal
